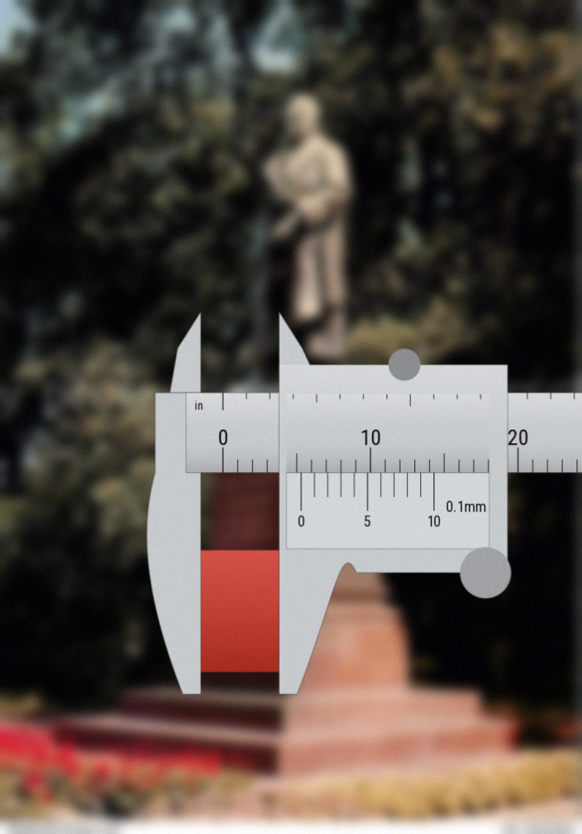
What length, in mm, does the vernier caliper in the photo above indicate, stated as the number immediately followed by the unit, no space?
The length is 5.3mm
